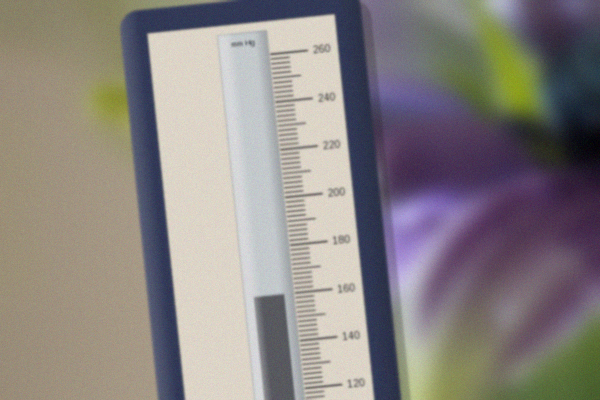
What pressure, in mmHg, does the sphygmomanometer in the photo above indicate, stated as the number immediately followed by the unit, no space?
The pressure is 160mmHg
